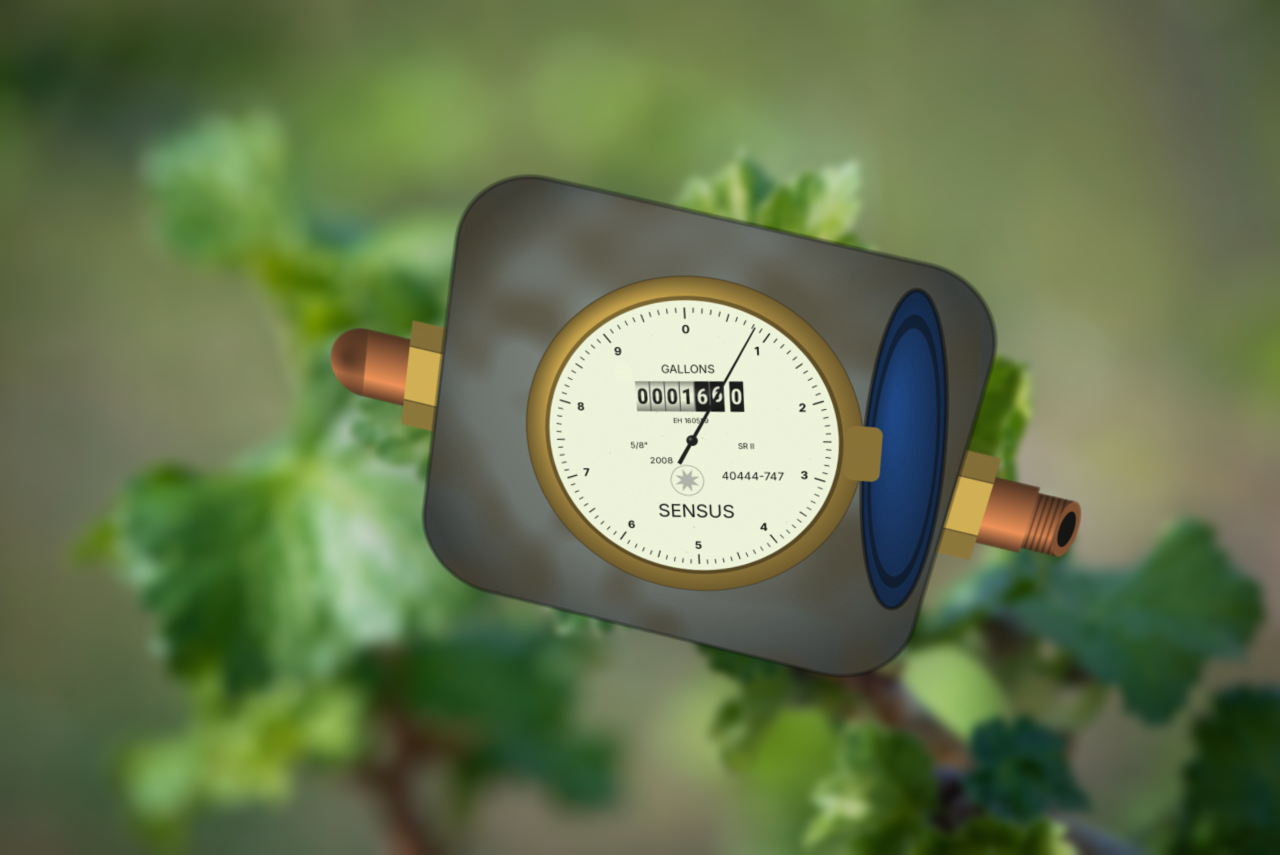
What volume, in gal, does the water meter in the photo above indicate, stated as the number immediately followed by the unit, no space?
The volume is 1660.8gal
